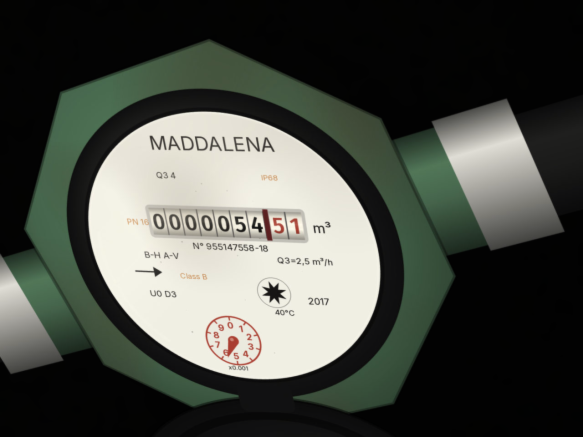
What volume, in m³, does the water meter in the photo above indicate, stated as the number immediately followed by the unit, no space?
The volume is 54.515m³
